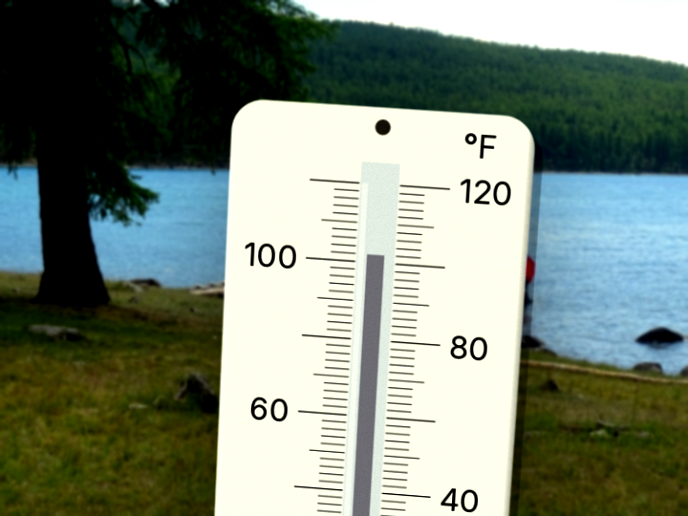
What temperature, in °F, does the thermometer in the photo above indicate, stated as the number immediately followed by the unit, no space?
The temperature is 102°F
